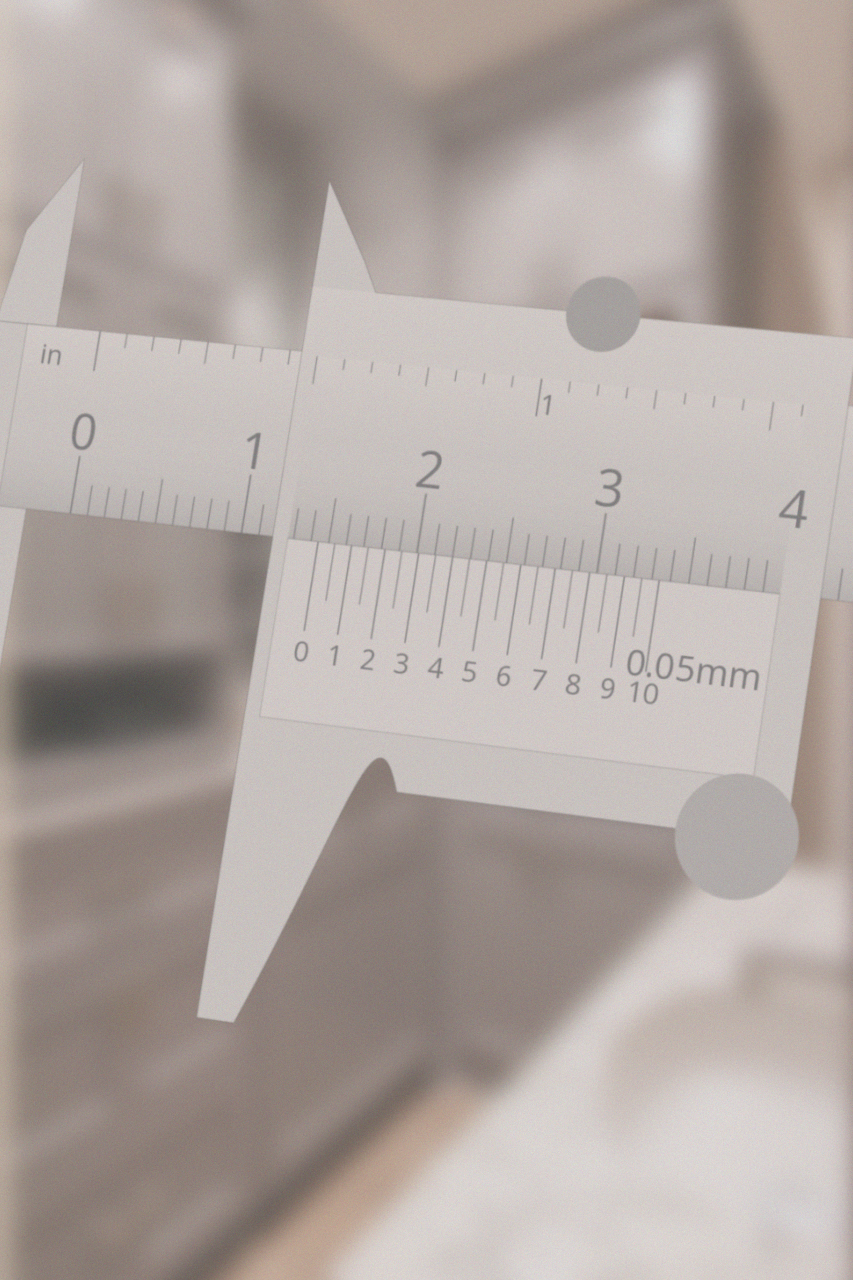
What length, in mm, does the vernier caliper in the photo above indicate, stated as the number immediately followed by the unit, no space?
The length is 14.4mm
